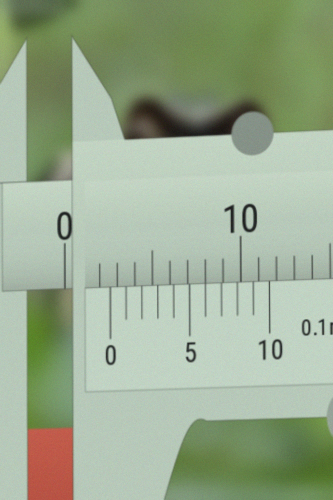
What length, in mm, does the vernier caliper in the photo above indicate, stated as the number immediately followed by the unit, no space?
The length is 2.6mm
